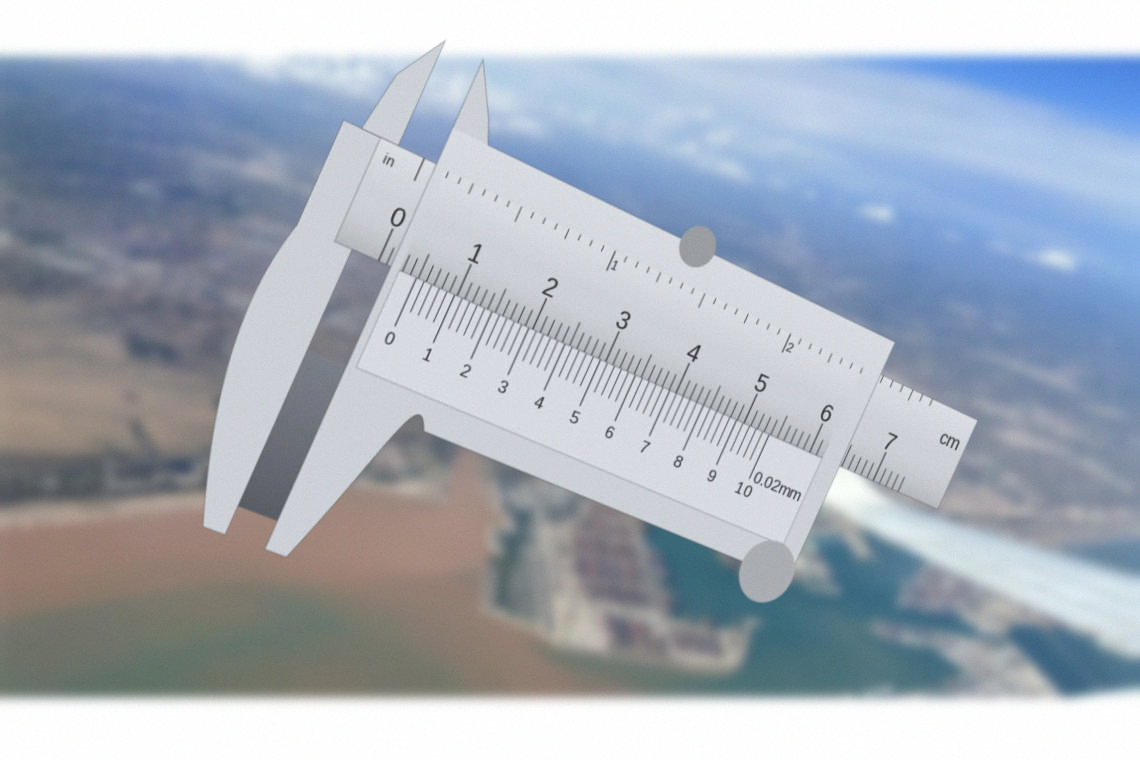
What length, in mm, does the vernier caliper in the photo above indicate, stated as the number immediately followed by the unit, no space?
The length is 4.8mm
